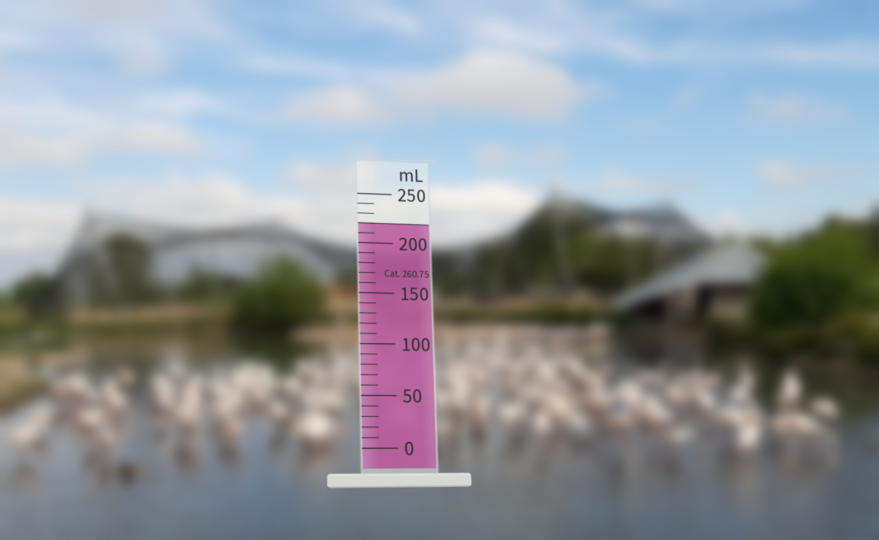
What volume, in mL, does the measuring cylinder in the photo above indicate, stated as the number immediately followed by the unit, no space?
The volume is 220mL
